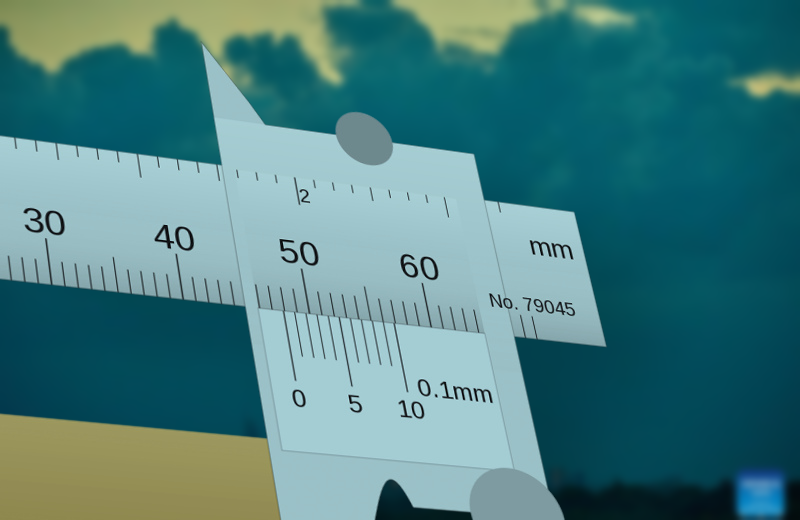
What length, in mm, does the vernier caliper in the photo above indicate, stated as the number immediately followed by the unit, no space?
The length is 47.9mm
